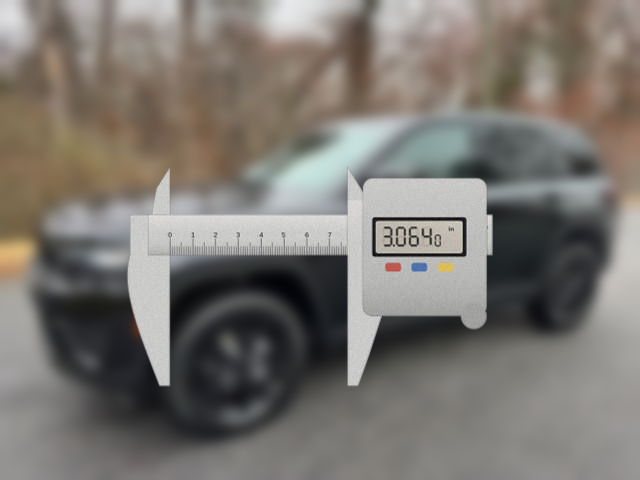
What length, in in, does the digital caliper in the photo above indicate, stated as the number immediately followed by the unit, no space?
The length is 3.0640in
